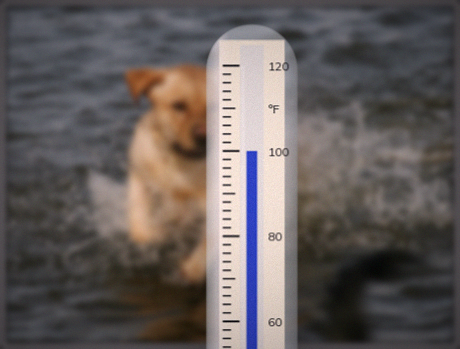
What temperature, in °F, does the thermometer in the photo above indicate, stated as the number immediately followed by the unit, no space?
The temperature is 100°F
